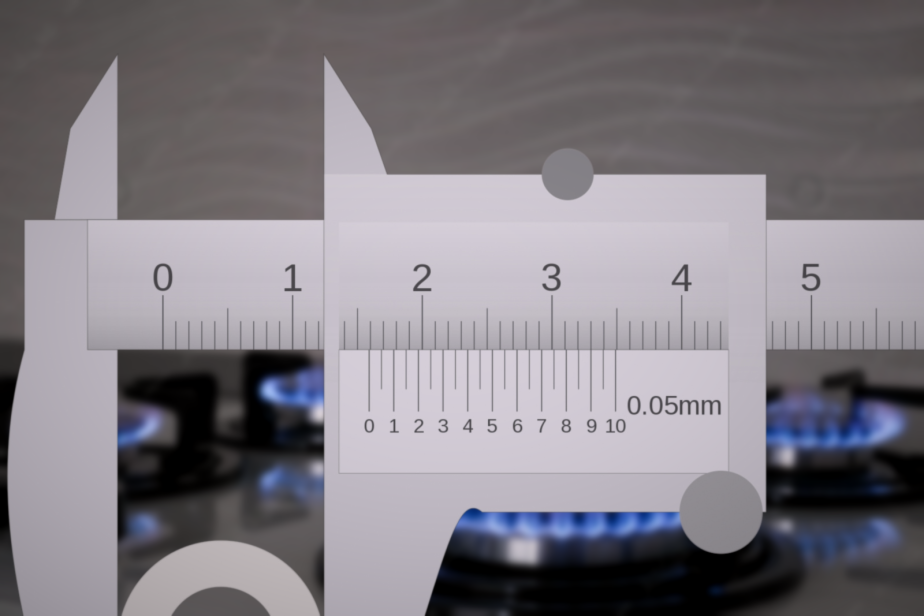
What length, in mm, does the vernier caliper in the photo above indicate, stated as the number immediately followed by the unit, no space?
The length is 15.9mm
